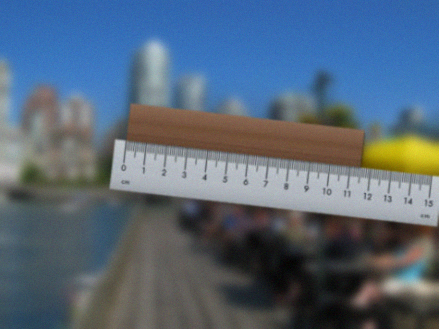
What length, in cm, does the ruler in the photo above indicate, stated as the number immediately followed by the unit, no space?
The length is 11.5cm
